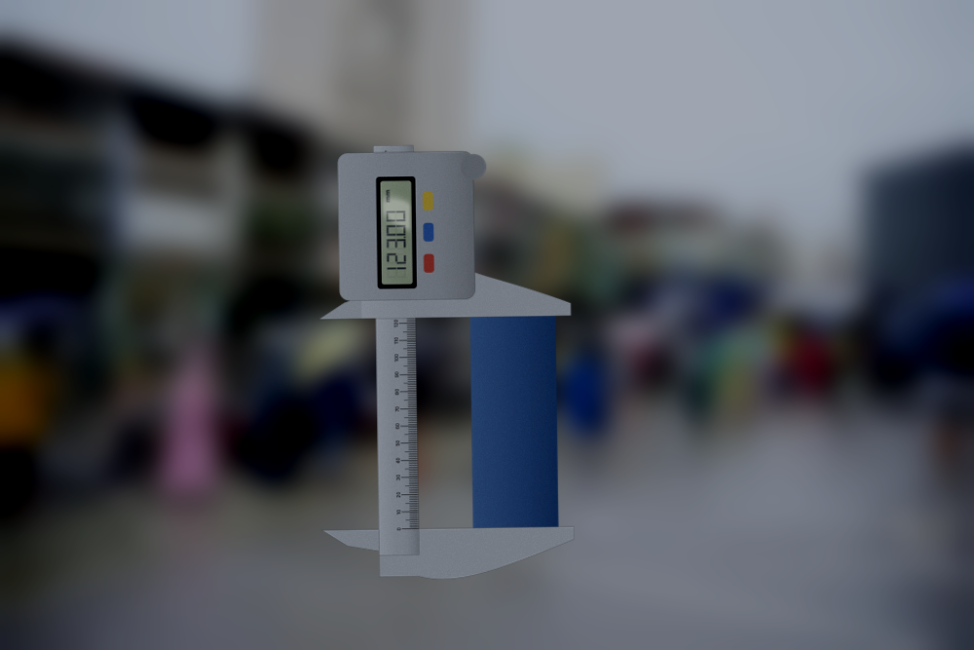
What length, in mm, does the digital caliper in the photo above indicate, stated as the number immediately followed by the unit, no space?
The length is 123.00mm
